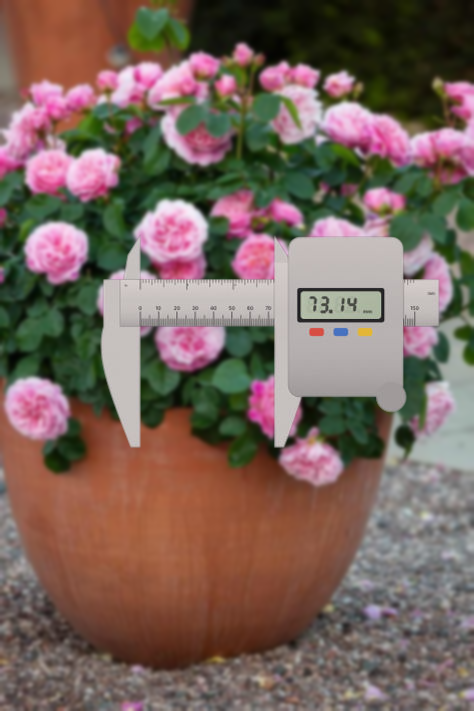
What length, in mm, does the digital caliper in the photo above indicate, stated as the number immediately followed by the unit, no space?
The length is 73.14mm
